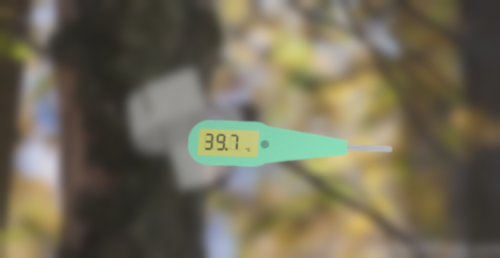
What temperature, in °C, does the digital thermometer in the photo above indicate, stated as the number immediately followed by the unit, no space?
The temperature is 39.7°C
